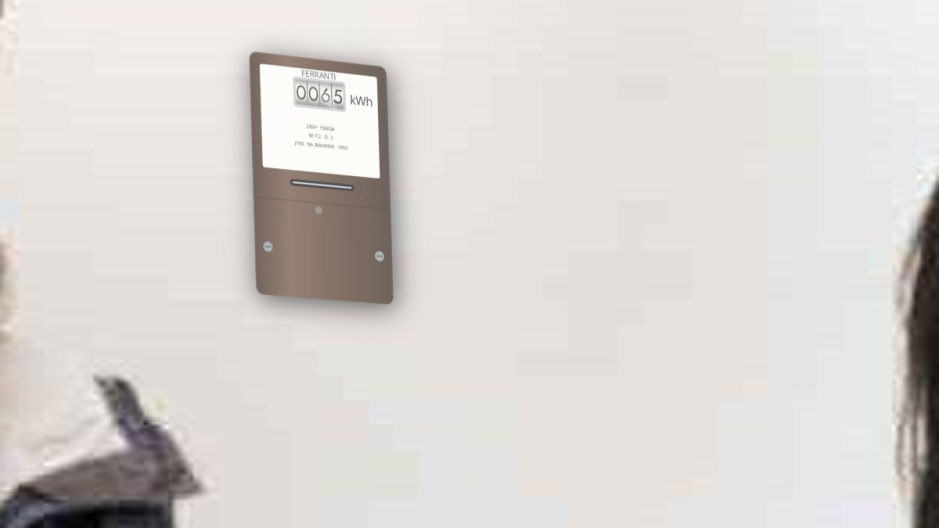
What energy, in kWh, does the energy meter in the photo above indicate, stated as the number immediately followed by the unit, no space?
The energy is 65kWh
